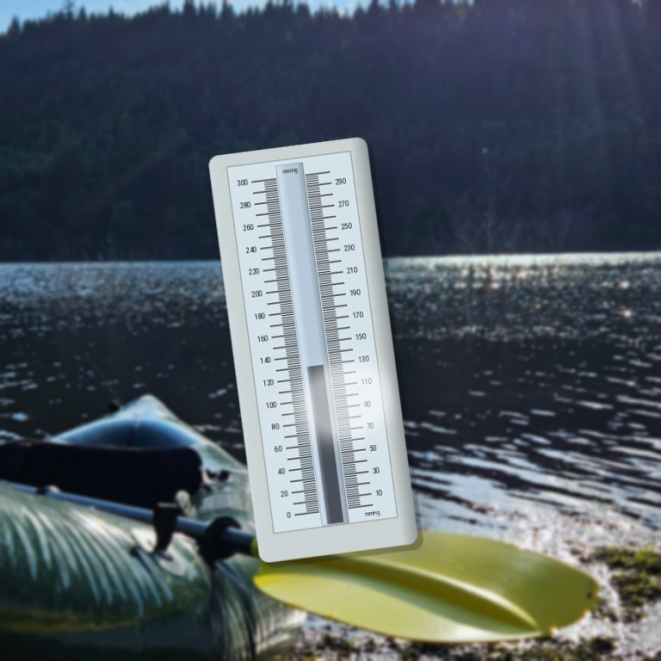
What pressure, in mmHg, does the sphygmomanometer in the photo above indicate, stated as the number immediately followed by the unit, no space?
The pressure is 130mmHg
